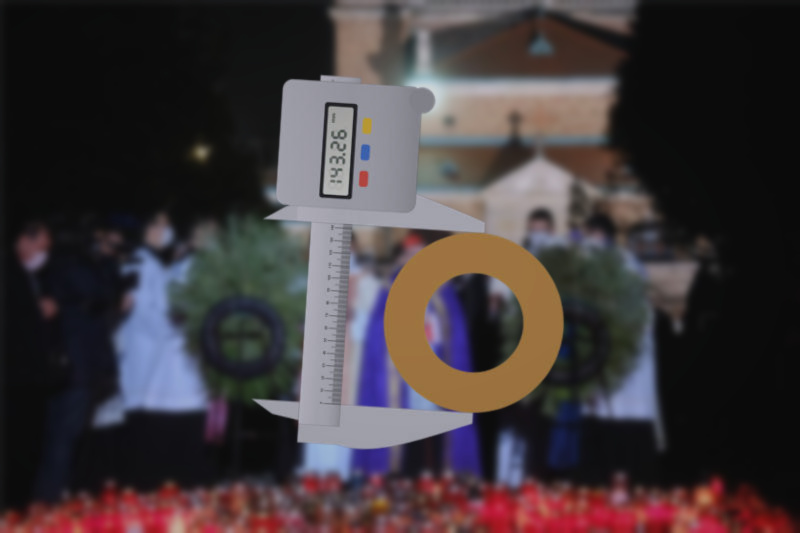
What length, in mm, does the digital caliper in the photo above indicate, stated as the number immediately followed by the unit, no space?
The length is 143.26mm
